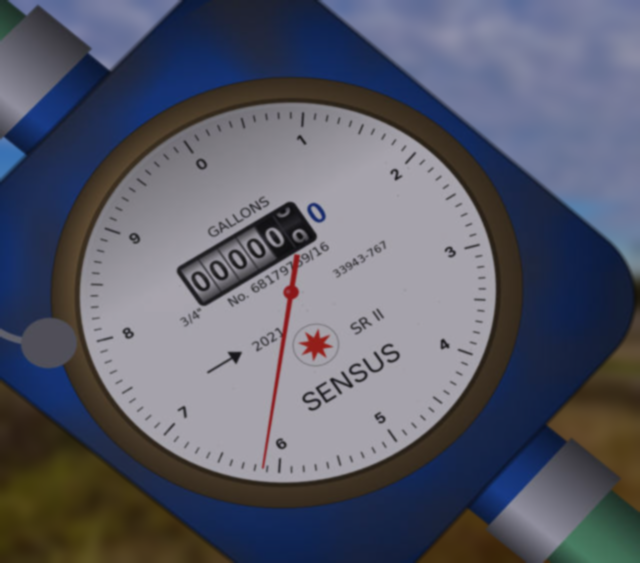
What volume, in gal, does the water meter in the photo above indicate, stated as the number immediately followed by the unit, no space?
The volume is 86.1gal
